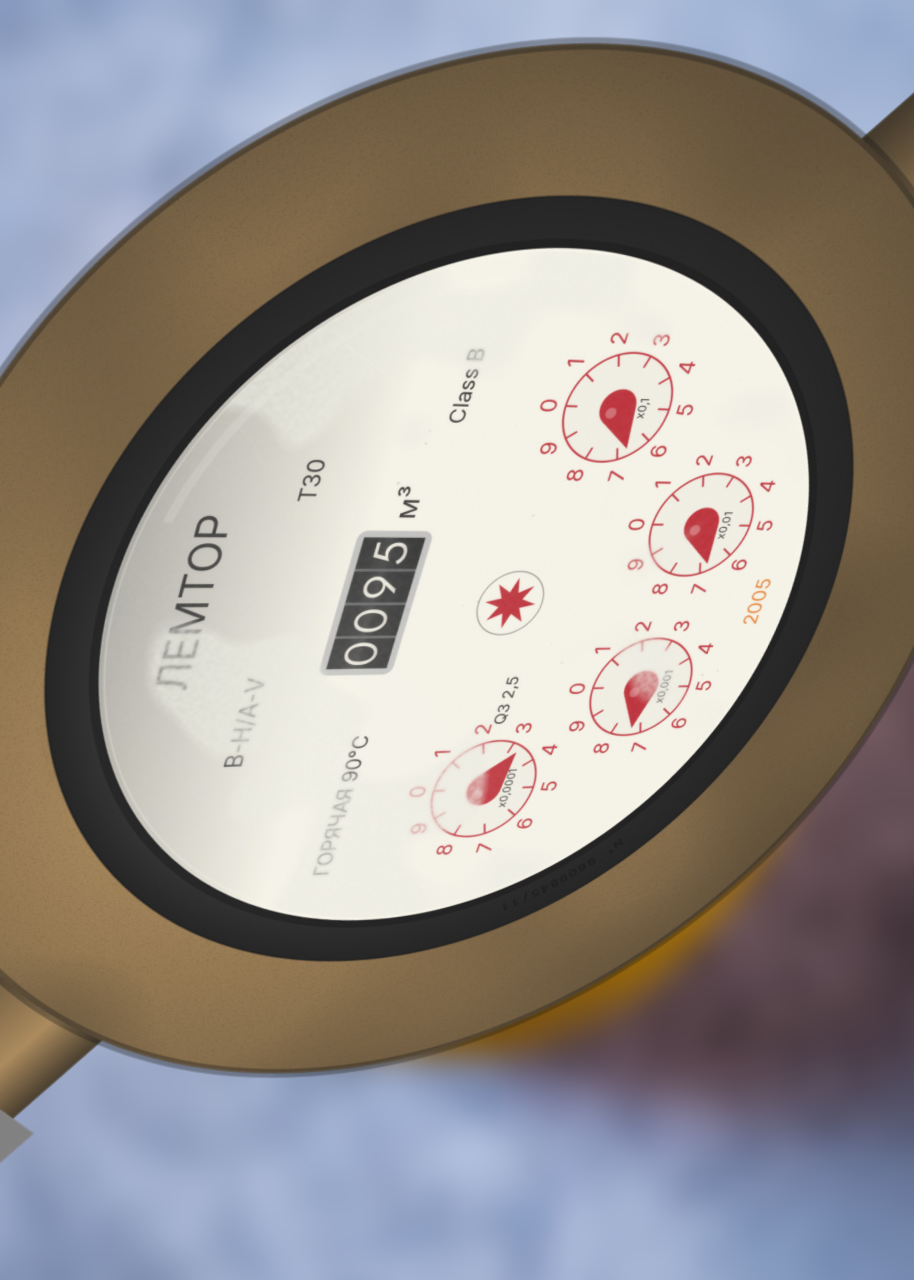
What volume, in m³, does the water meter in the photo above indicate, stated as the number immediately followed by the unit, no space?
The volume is 95.6673m³
